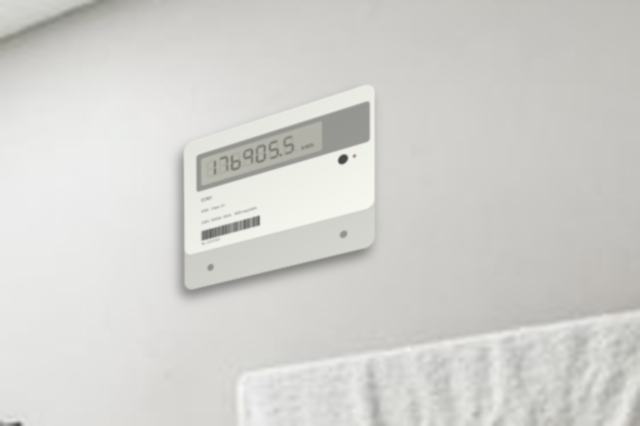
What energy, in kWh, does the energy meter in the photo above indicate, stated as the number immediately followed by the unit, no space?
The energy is 176905.5kWh
